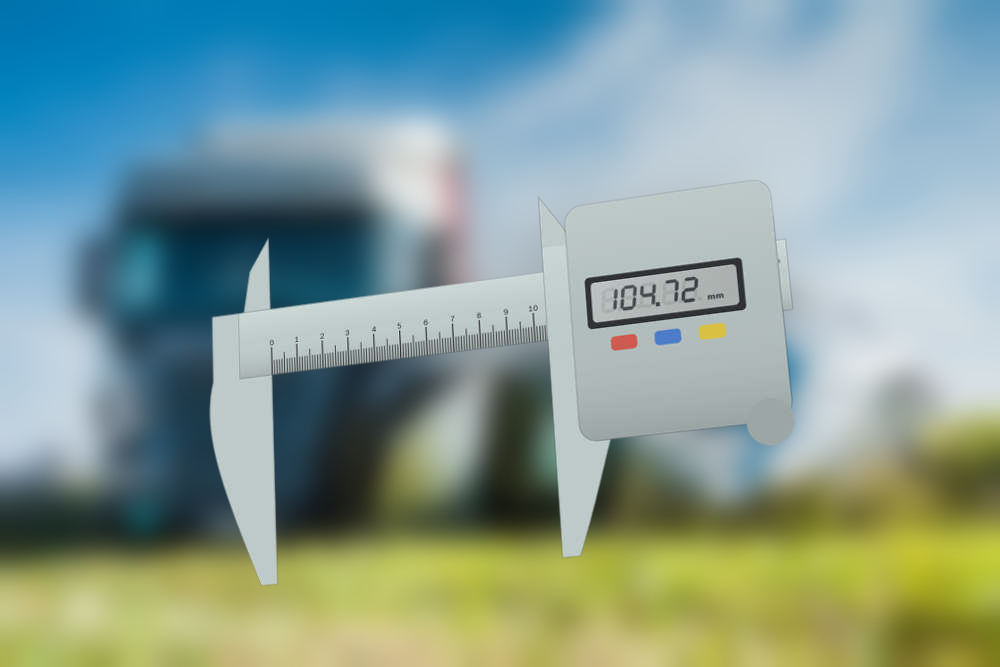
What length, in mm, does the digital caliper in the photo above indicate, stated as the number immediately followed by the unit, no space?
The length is 104.72mm
